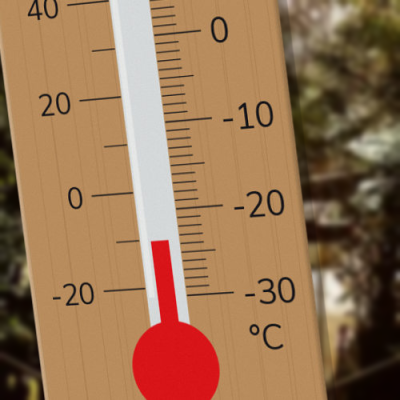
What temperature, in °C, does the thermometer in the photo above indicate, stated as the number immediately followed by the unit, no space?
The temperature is -23.5°C
